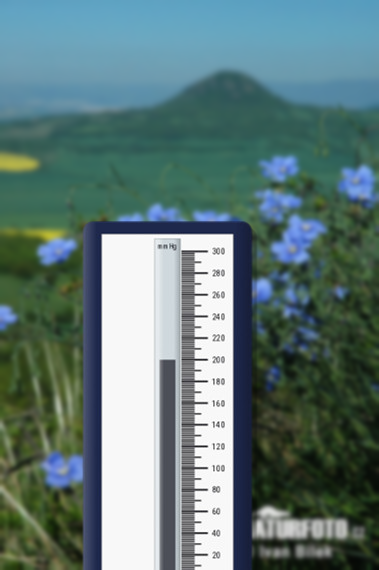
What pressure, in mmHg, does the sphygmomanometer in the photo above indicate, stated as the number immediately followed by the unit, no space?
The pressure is 200mmHg
